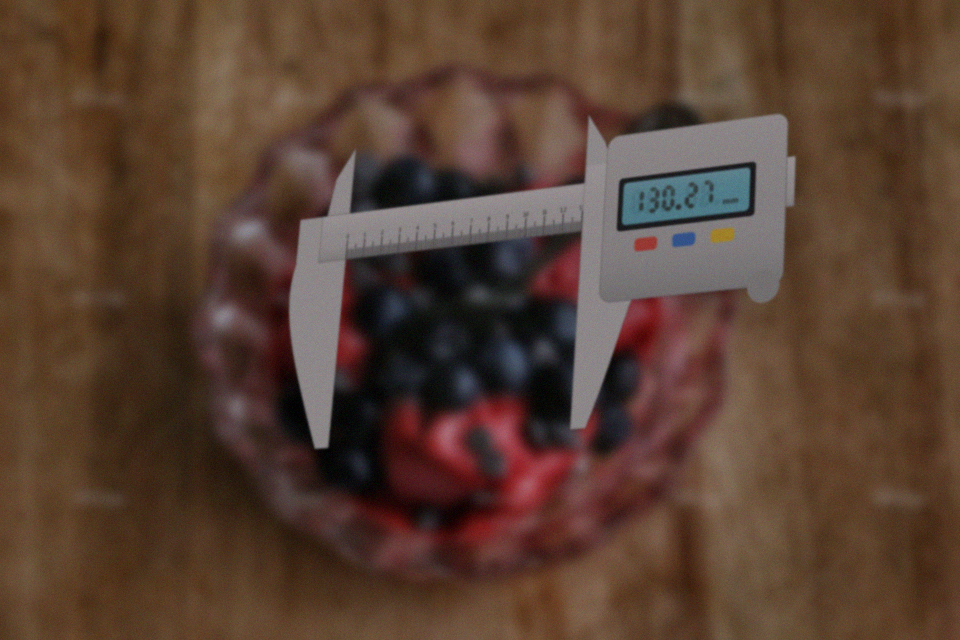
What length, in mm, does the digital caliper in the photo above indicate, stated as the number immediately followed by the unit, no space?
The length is 130.27mm
